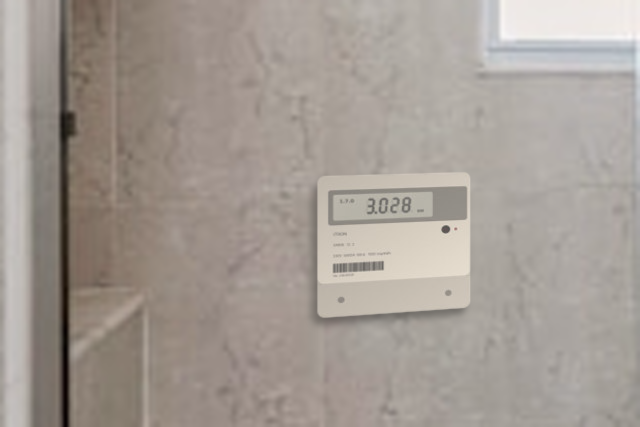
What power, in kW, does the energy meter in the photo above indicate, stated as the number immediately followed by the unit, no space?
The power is 3.028kW
